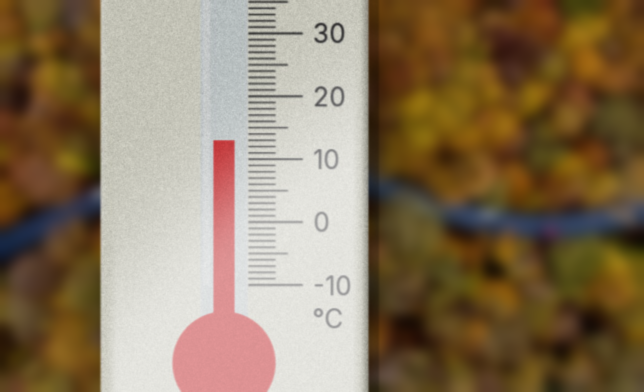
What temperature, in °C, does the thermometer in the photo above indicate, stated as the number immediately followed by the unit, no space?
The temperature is 13°C
